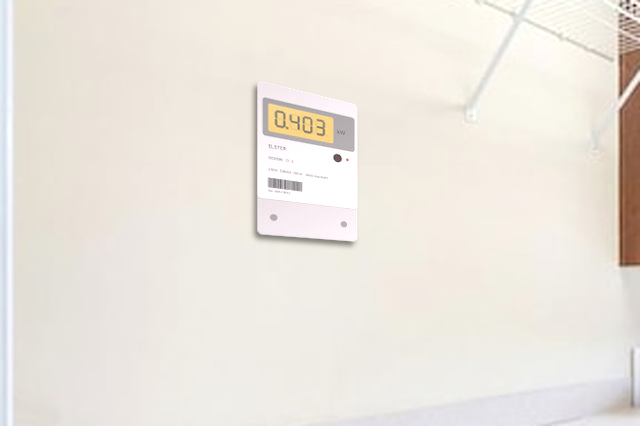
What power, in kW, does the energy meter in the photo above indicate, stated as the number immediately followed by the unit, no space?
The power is 0.403kW
